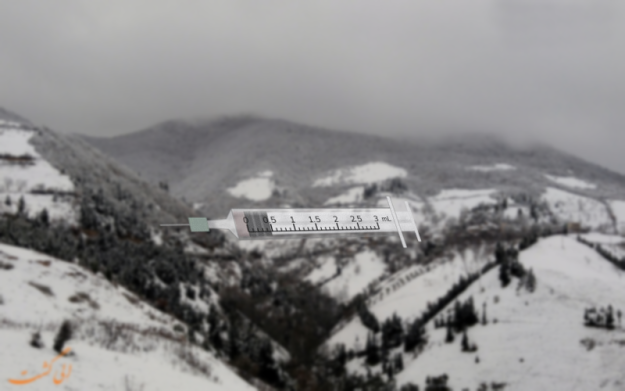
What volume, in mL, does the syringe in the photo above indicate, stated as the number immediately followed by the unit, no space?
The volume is 0mL
